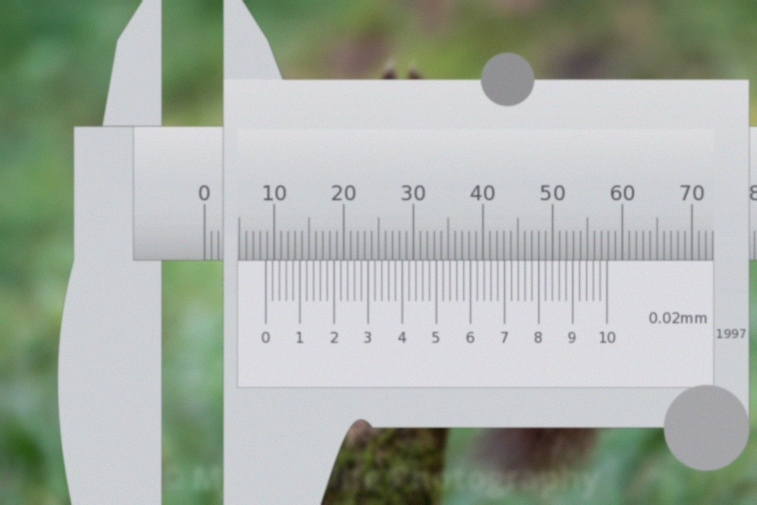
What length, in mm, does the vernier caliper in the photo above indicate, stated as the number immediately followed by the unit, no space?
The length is 8.8mm
